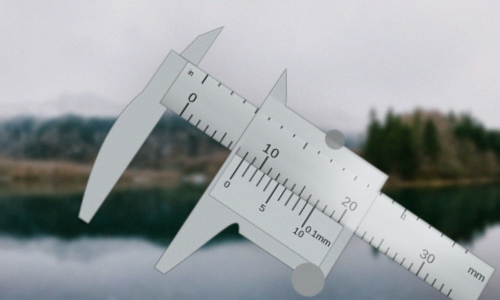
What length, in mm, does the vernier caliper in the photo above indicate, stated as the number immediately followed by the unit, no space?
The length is 8.0mm
